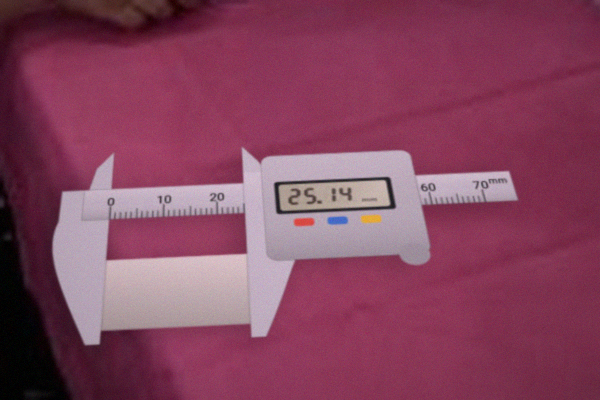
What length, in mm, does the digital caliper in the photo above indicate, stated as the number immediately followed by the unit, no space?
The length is 25.14mm
